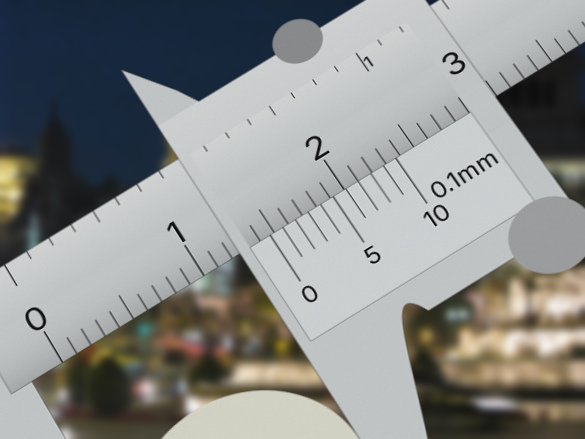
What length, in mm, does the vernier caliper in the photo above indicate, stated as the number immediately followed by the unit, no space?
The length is 14.7mm
